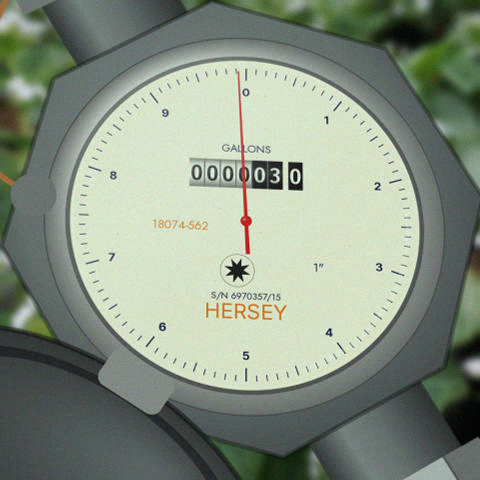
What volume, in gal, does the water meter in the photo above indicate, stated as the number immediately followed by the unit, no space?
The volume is 29.9gal
